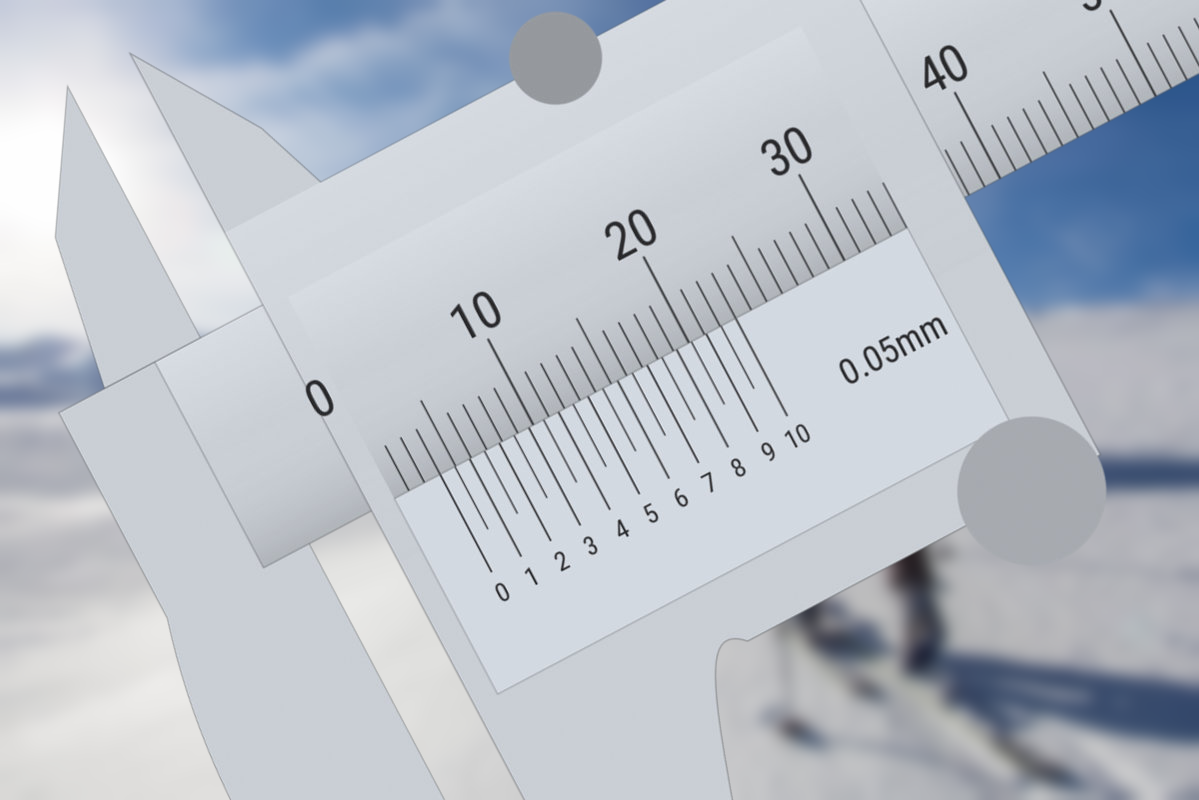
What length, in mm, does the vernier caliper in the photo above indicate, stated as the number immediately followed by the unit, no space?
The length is 4.0mm
